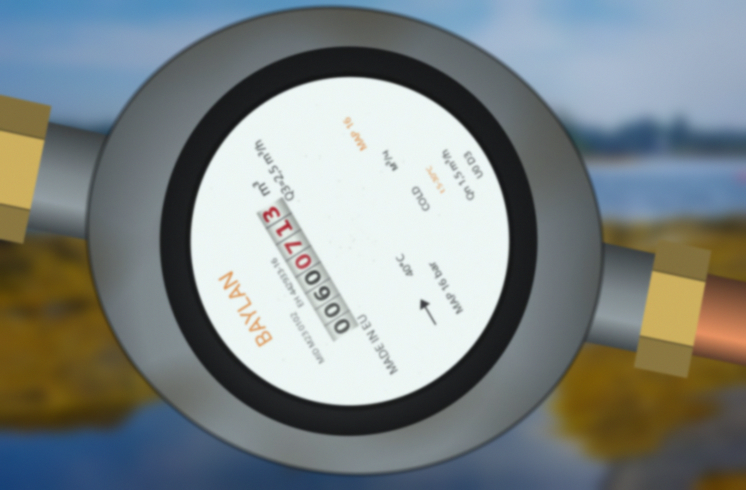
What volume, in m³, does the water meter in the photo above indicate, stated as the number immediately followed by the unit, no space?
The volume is 60.0713m³
